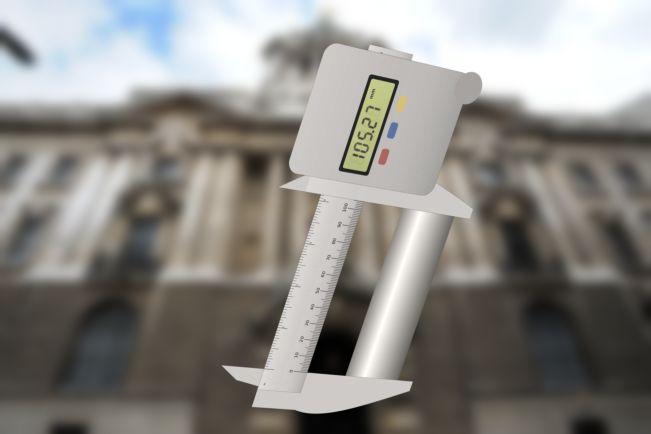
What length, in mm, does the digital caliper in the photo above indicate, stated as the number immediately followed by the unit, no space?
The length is 105.27mm
